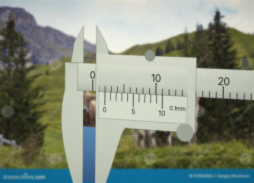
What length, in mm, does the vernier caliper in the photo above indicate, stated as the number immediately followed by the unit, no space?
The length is 2.0mm
